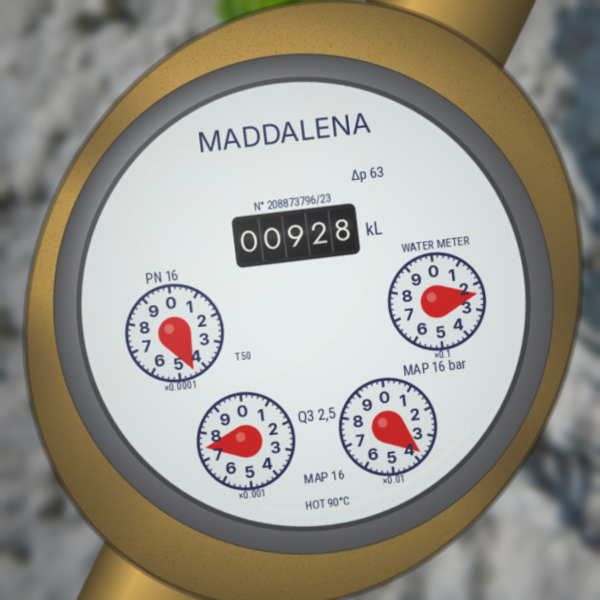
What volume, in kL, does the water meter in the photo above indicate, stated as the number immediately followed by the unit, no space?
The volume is 928.2374kL
